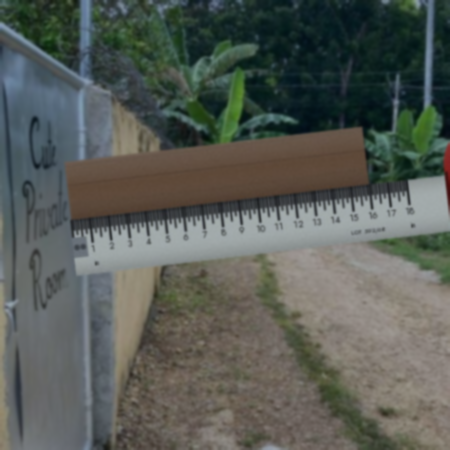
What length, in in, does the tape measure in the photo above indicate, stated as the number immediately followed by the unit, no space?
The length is 16in
